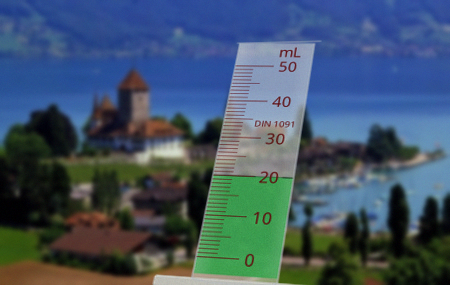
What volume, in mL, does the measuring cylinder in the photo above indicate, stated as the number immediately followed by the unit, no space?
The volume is 20mL
